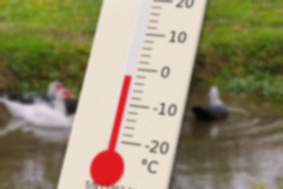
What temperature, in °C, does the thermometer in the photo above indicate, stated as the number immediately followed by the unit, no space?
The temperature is -2°C
